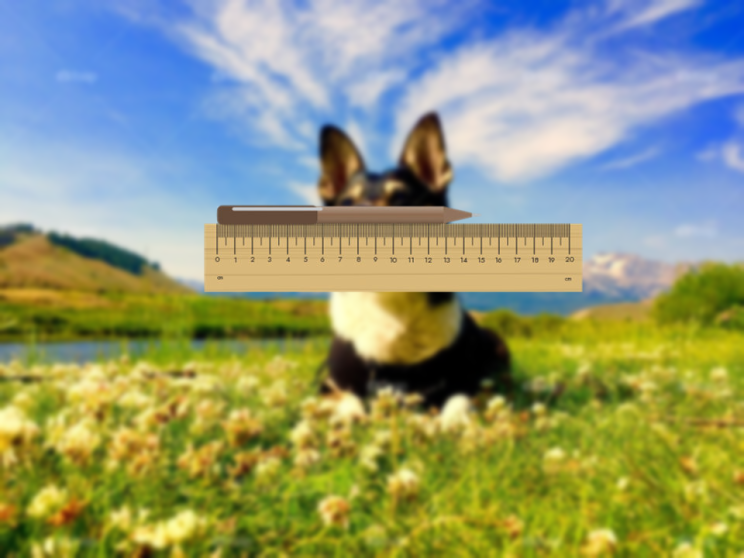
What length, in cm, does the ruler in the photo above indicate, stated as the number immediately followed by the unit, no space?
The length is 15cm
